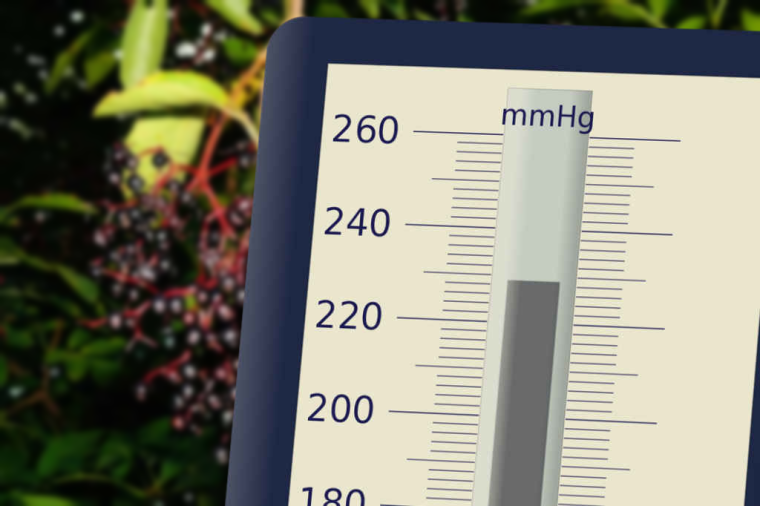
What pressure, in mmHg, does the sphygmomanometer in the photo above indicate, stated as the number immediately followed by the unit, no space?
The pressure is 229mmHg
